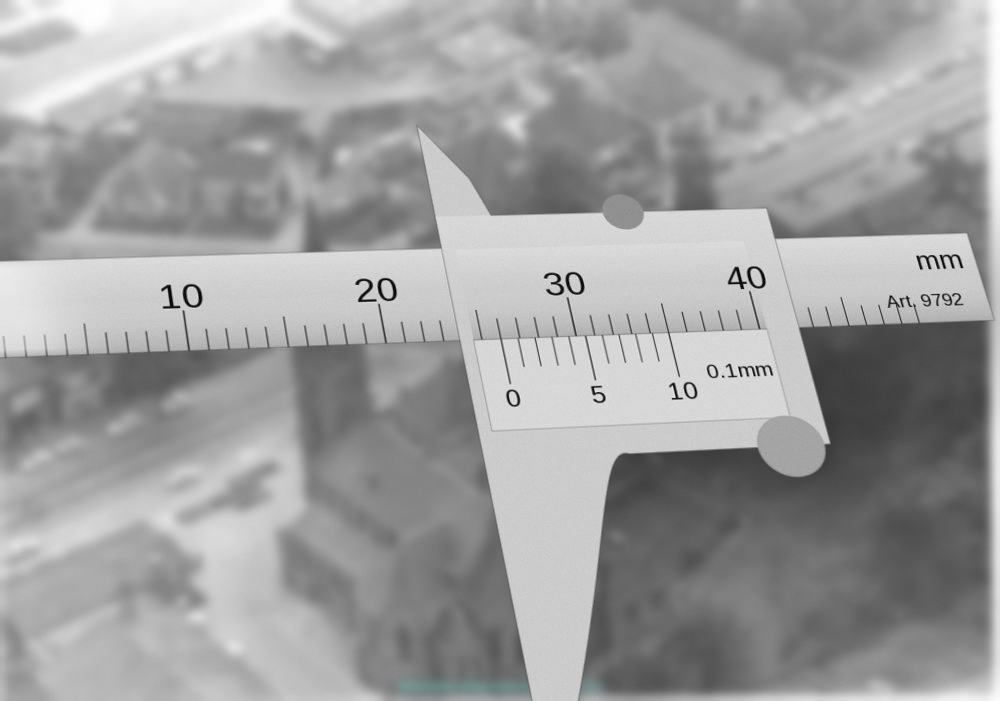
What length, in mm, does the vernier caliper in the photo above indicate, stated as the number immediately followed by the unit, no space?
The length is 26.0mm
